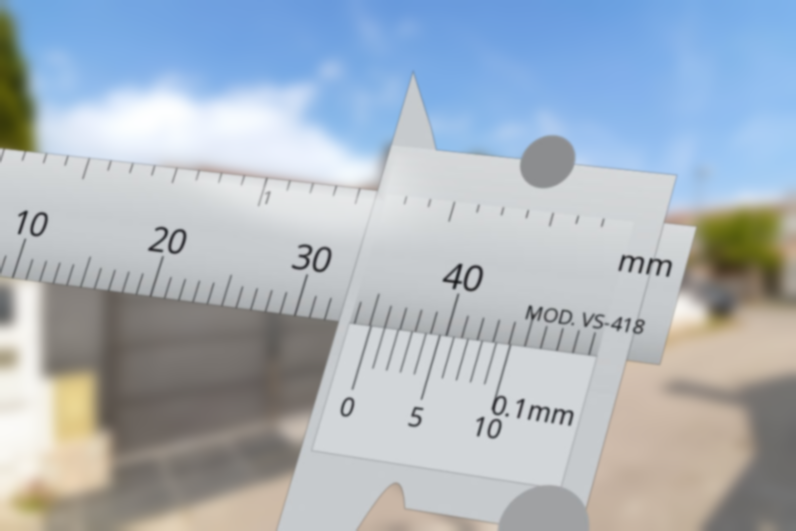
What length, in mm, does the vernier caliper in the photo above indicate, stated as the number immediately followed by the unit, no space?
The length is 35.1mm
